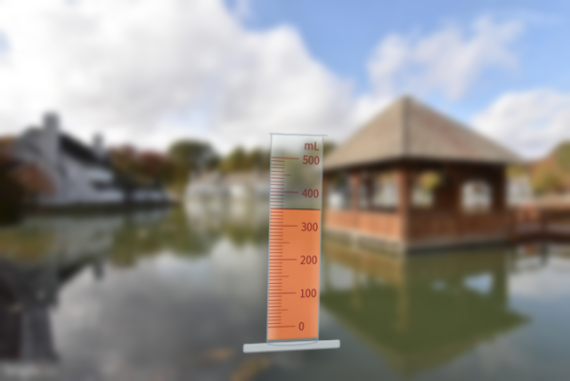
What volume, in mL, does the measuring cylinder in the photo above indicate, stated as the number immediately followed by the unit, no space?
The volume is 350mL
